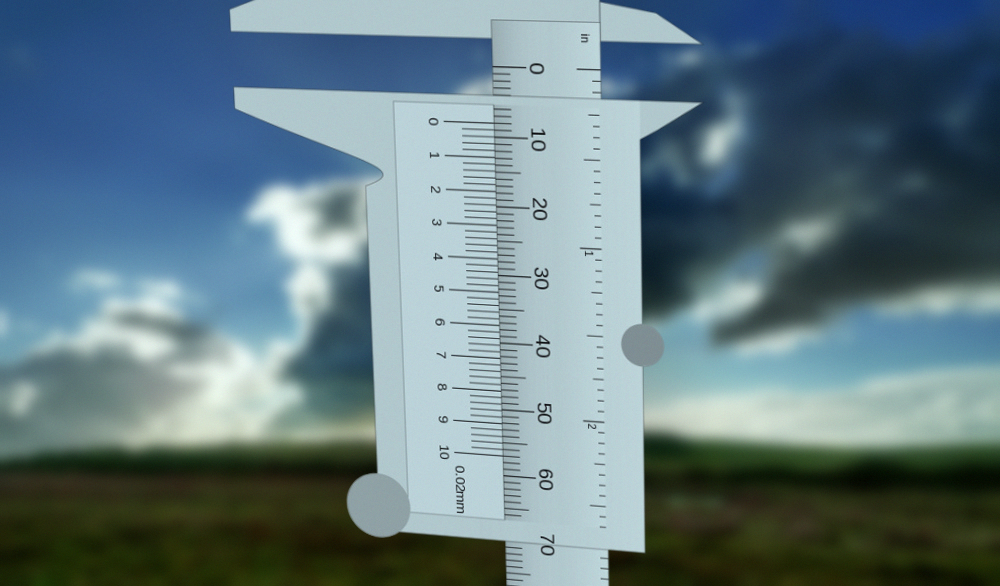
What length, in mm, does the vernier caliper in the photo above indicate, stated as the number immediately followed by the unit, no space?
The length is 8.0mm
